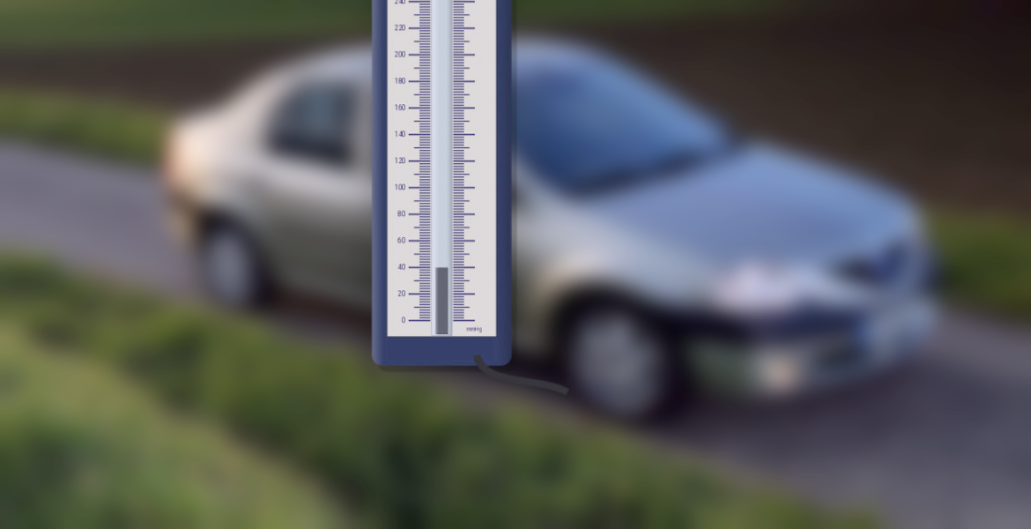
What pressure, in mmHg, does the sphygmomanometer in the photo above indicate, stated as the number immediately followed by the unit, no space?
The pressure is 40mmHg
